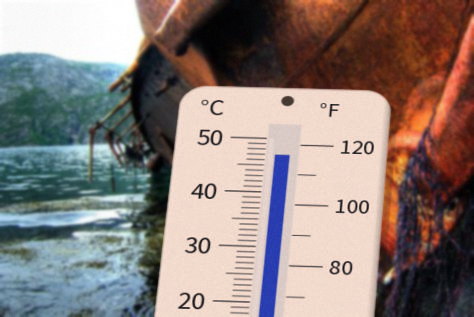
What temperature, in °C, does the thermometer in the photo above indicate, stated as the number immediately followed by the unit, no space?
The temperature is 47°C
